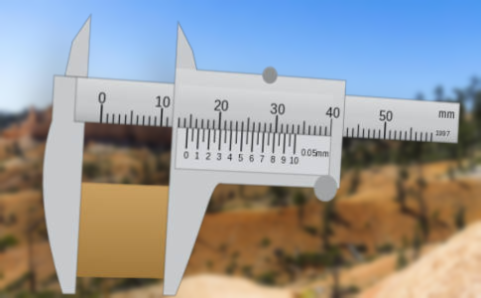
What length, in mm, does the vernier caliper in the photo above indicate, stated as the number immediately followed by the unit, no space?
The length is 14.5mm
